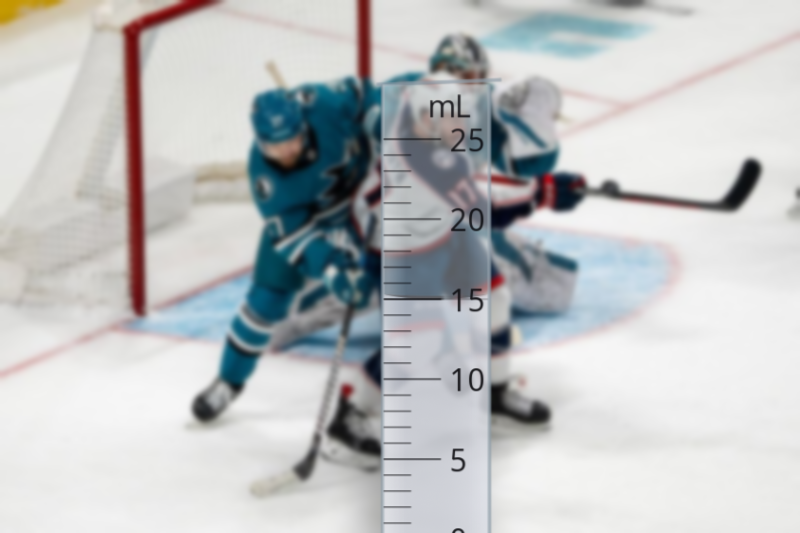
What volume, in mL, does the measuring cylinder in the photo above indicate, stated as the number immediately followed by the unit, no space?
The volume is 15mL
